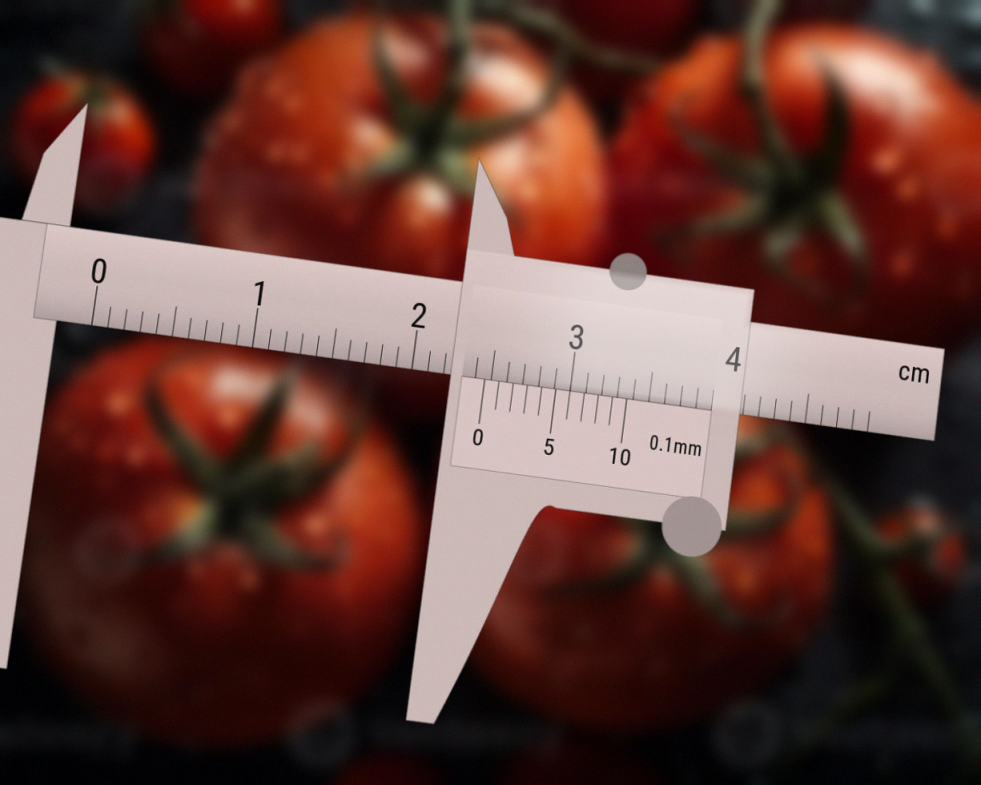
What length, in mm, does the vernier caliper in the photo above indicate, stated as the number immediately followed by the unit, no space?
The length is 24.6mm
